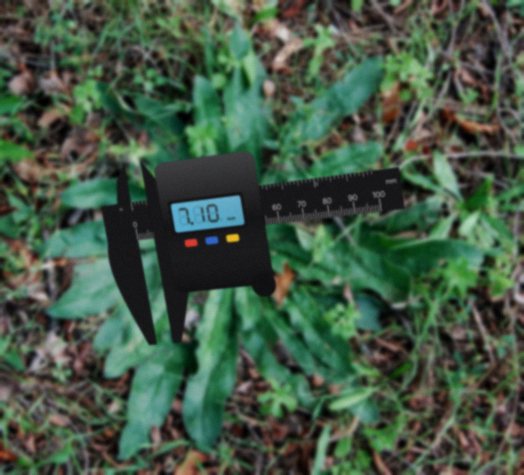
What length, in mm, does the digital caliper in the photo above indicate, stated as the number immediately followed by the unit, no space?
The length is 7.10mm
